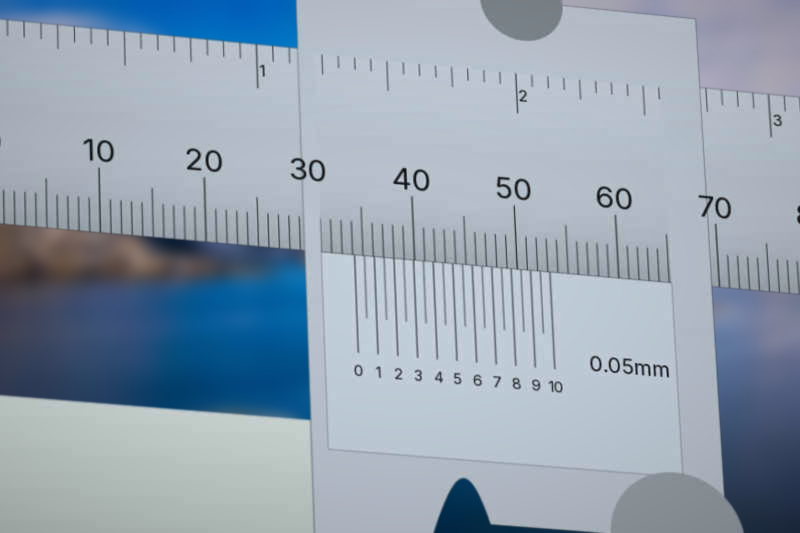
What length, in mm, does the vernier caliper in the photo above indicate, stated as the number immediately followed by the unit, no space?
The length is 34.2mm
